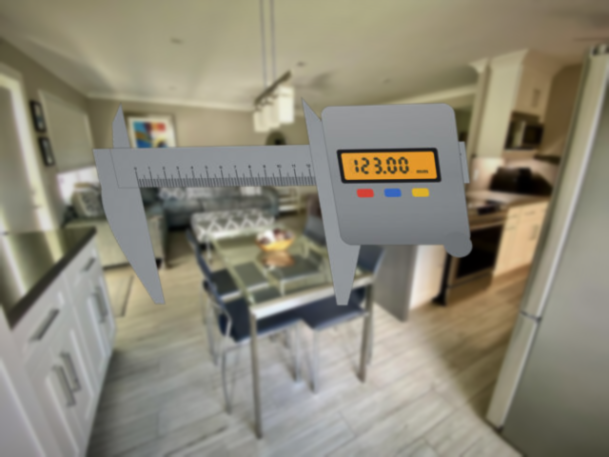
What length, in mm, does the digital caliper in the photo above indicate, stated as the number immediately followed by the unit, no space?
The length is 123.00mm
